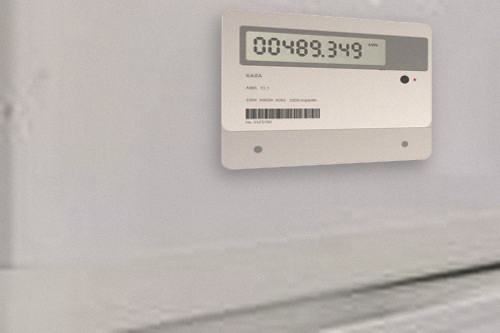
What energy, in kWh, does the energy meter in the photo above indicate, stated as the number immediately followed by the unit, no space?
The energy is 489.349kWh
